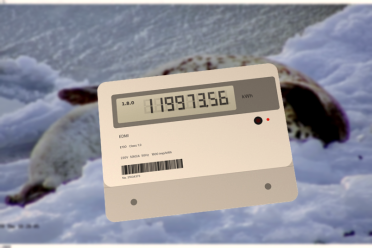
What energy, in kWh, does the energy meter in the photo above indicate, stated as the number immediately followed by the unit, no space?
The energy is 119973.56kWh
